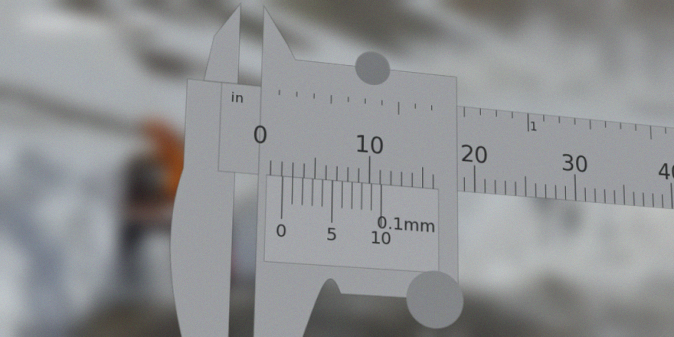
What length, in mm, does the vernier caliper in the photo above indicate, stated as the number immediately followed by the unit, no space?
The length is 2.1mm
